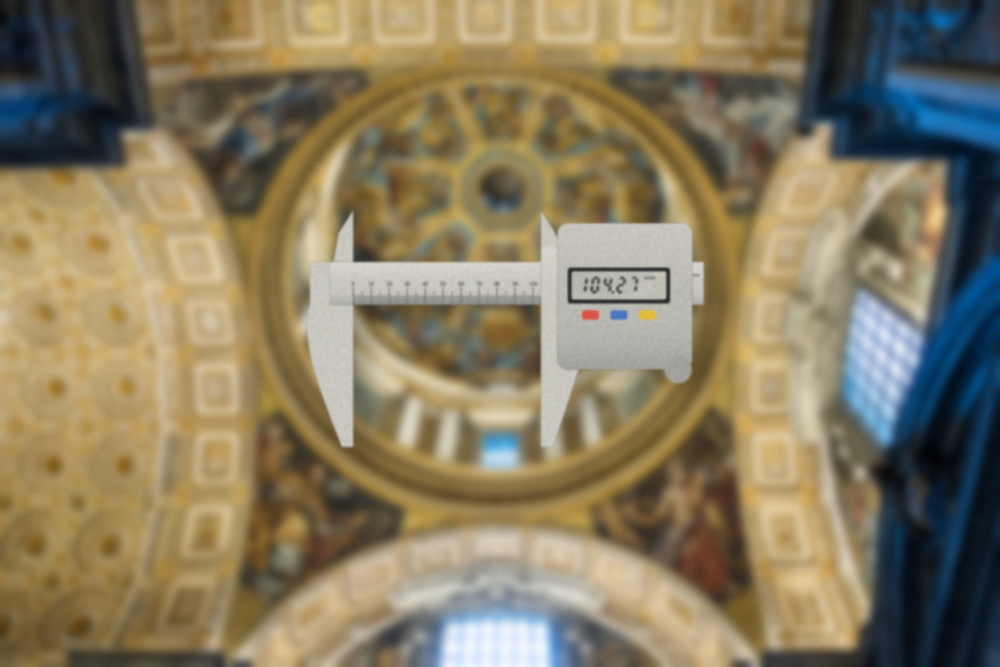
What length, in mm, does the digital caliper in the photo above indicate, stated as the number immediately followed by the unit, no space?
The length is 104.27mm
